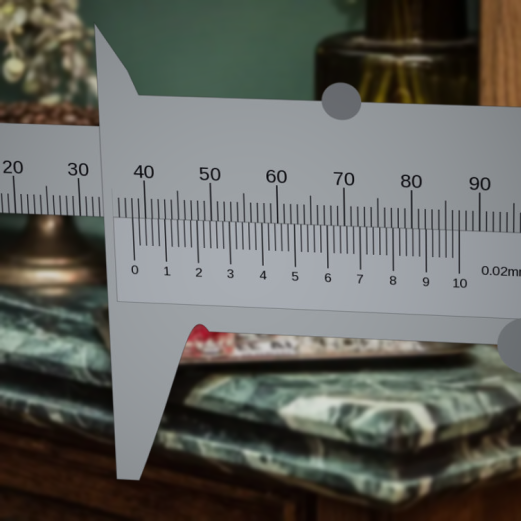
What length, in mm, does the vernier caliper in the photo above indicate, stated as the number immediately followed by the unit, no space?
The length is 38.0mm
